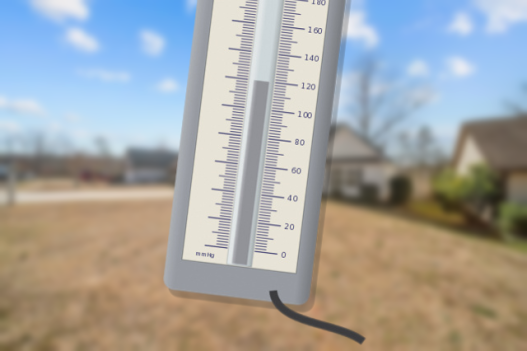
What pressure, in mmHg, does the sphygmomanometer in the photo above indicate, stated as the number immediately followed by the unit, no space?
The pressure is 120mmHg
